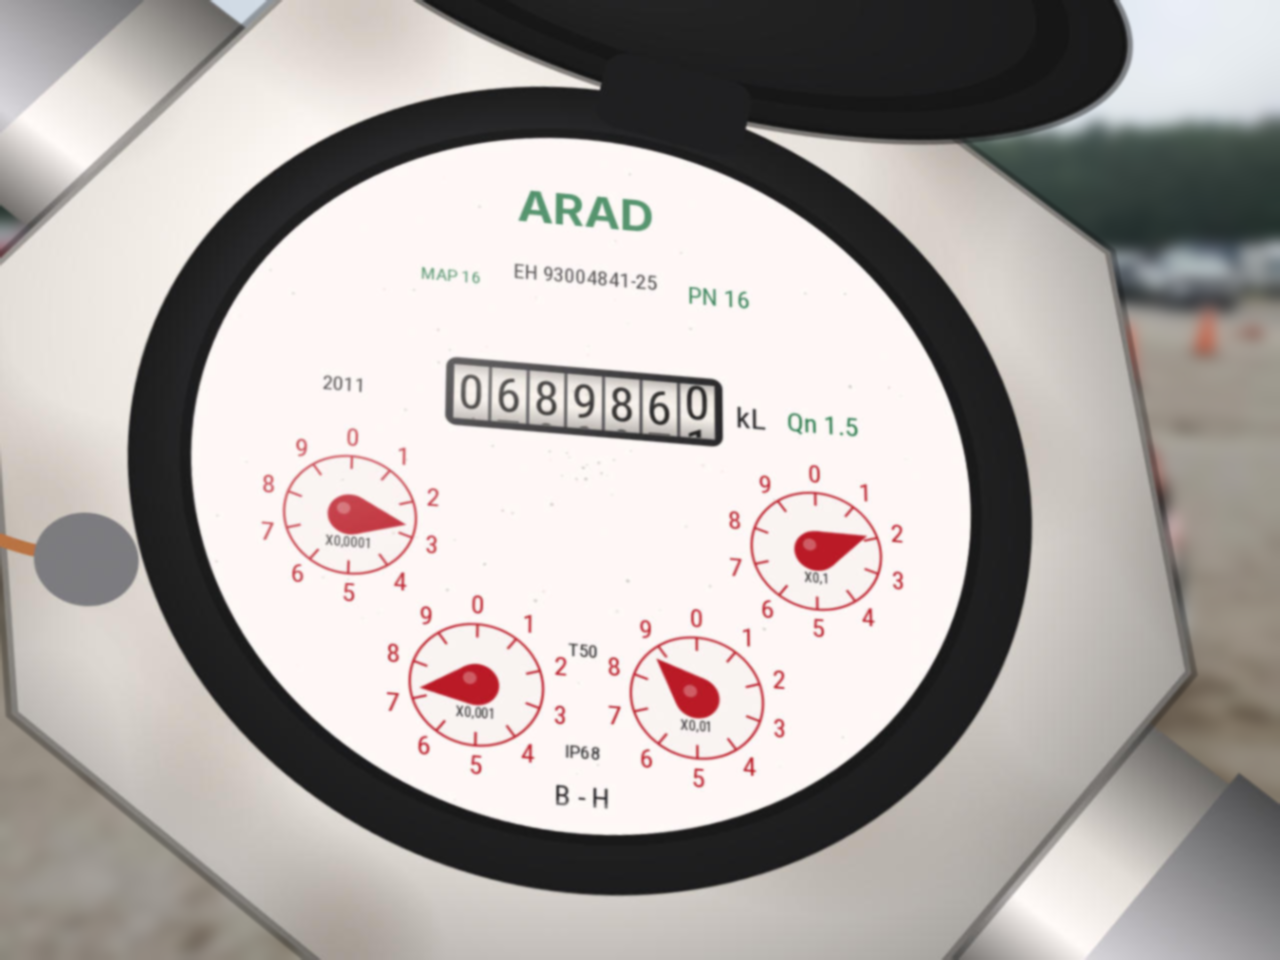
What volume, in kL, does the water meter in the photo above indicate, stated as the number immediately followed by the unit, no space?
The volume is 689860.1872kL
